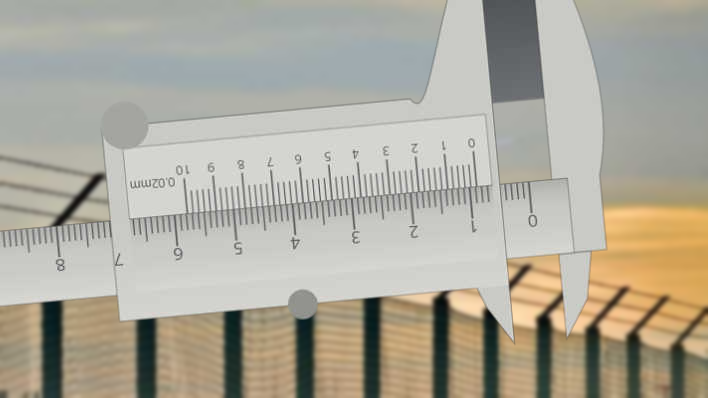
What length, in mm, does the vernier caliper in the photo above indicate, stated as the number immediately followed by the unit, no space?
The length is 8.8mm
